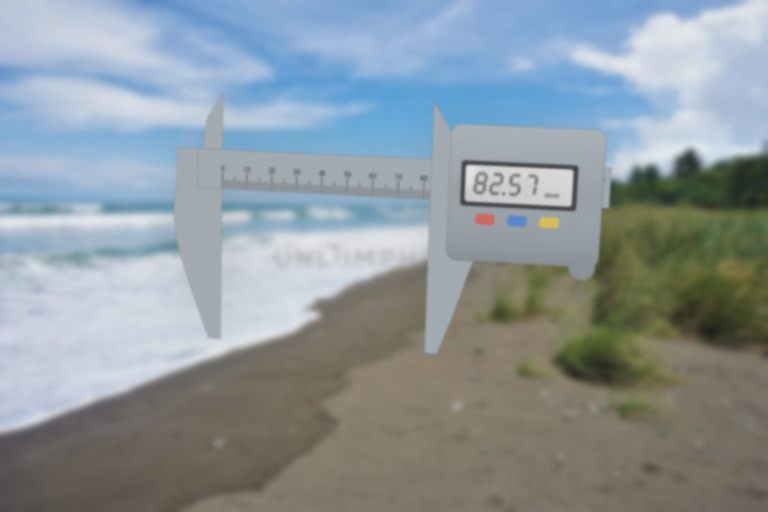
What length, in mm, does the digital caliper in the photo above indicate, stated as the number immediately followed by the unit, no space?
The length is 82.57mm
